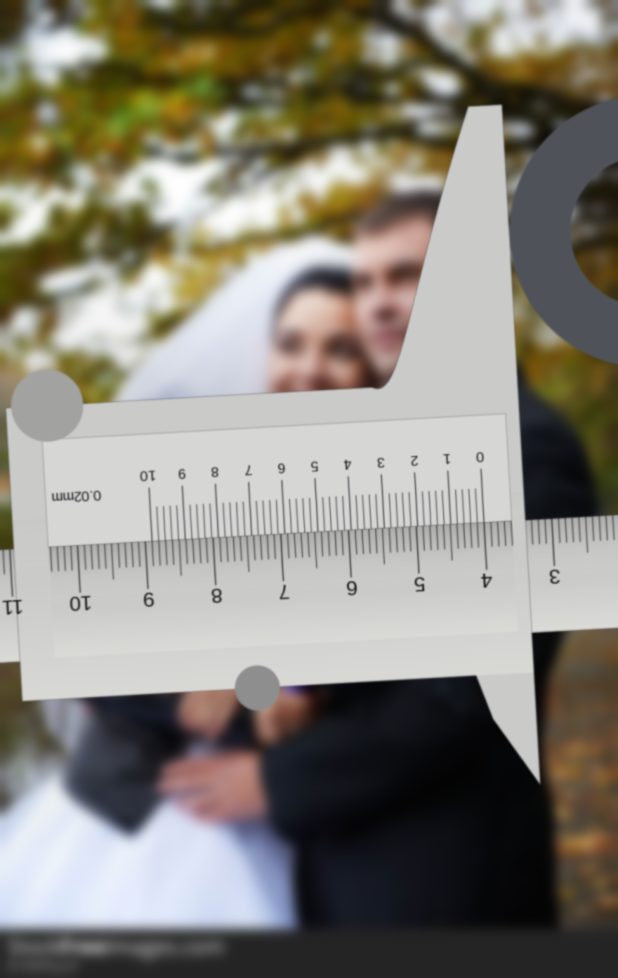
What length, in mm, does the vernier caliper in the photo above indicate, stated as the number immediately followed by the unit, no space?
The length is 40.0mm
